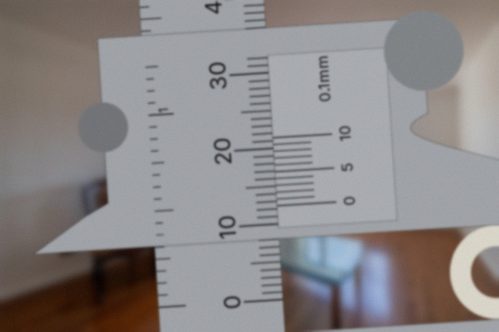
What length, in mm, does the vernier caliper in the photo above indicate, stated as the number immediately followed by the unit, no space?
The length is 12.4mm
